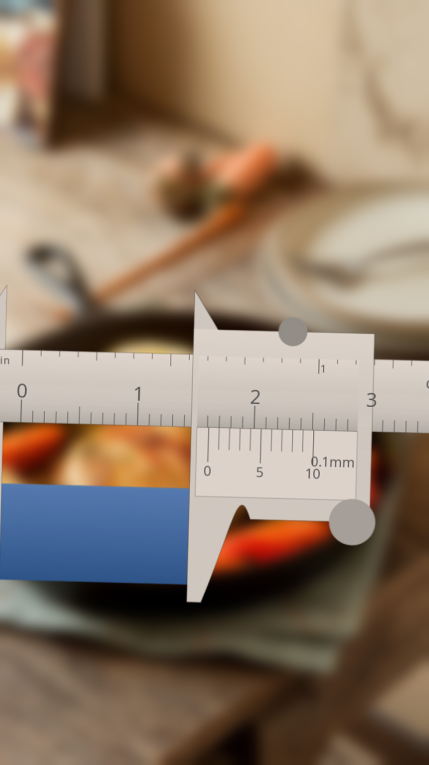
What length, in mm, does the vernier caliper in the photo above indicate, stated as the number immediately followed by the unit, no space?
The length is 16.1mm
